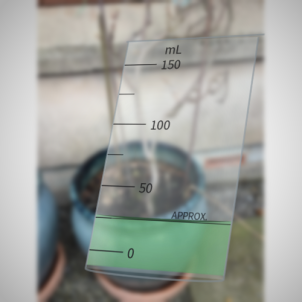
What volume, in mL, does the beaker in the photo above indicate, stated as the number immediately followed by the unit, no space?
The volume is 25mL
